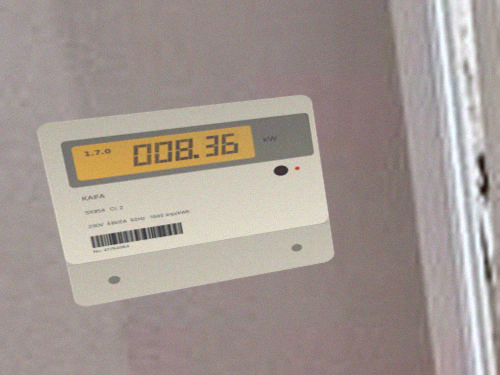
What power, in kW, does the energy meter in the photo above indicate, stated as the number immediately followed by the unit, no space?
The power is 8.36kW
